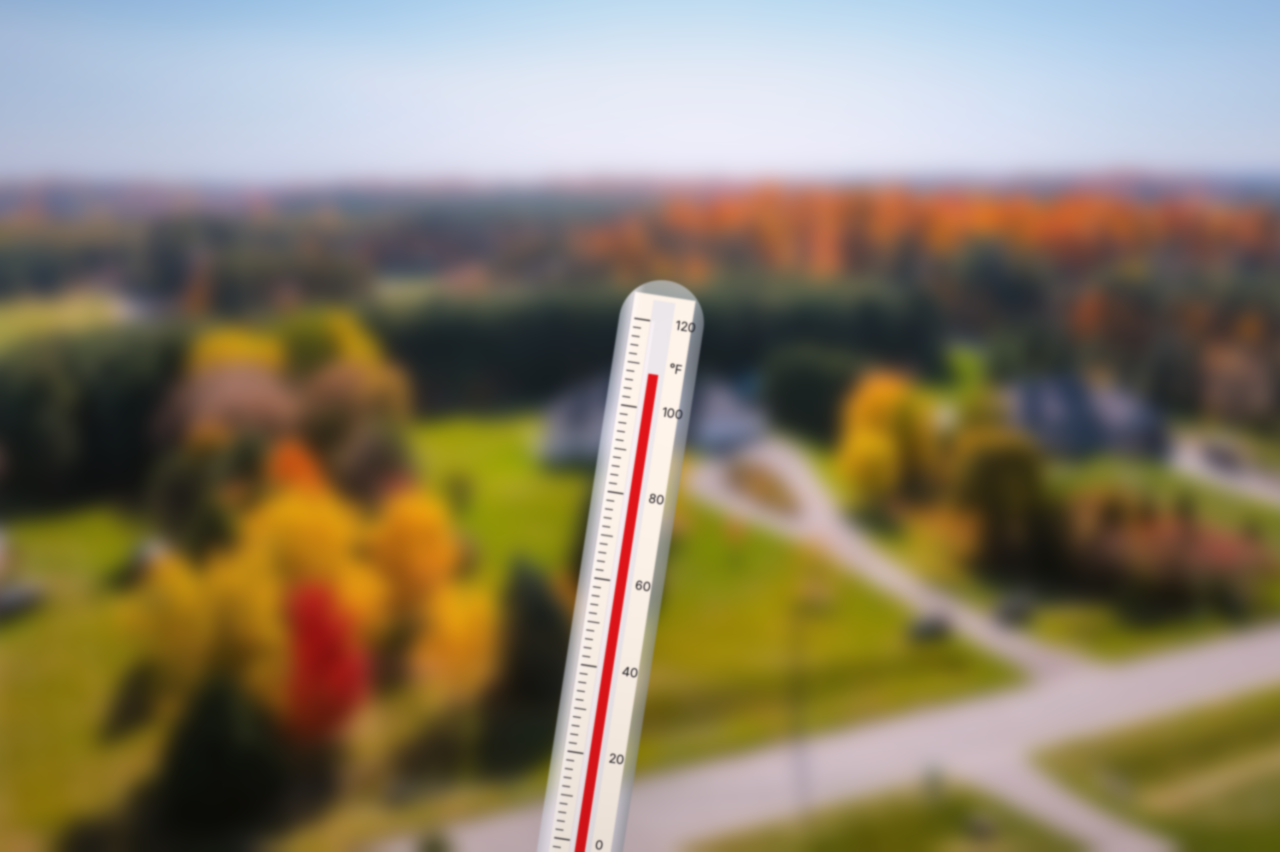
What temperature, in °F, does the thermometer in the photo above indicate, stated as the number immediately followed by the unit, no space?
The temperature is 108°F
